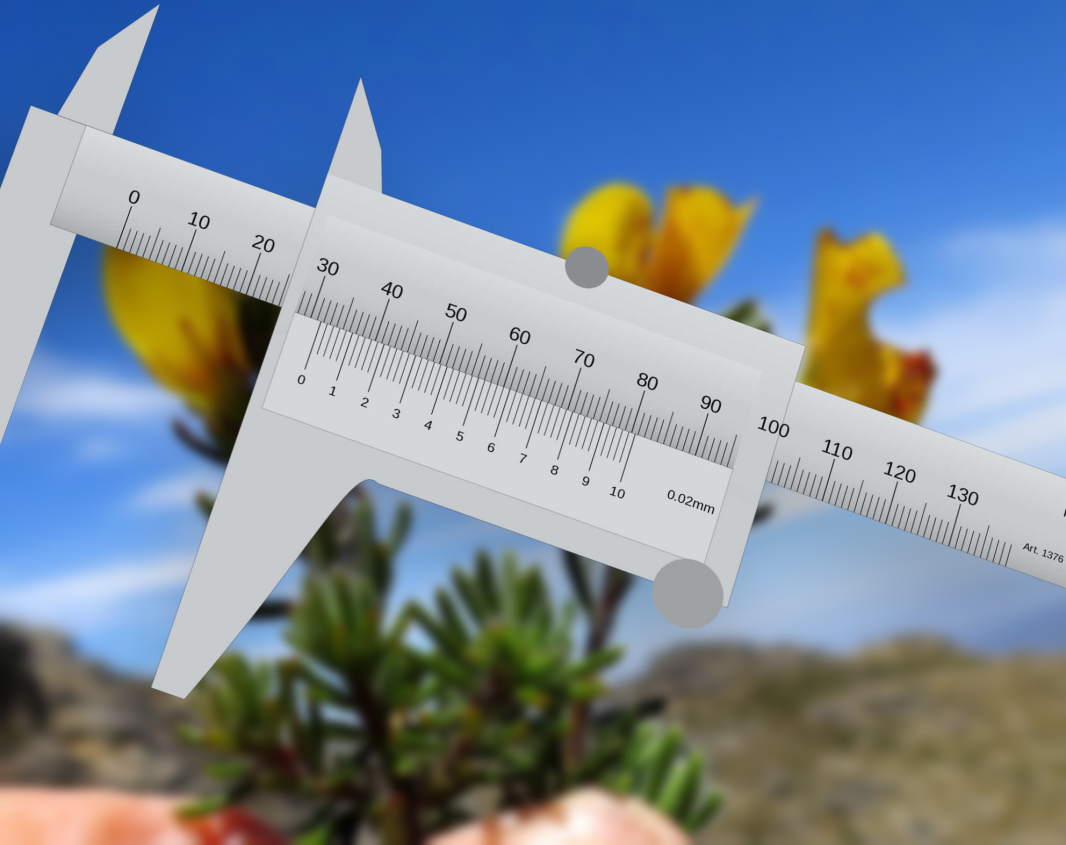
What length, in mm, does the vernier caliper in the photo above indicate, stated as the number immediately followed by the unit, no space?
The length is 31.6mm
